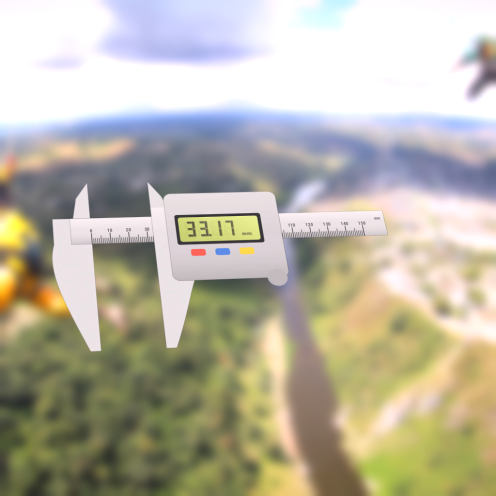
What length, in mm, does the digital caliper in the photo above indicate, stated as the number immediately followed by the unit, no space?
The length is 33.17mm
